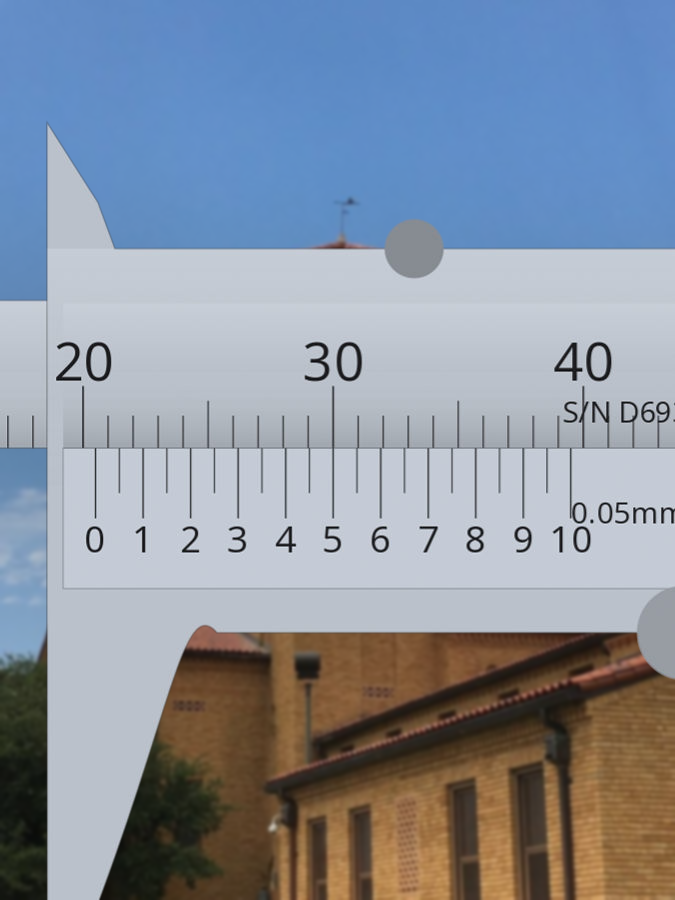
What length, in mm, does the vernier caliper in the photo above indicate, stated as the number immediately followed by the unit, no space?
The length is 20.50mm
